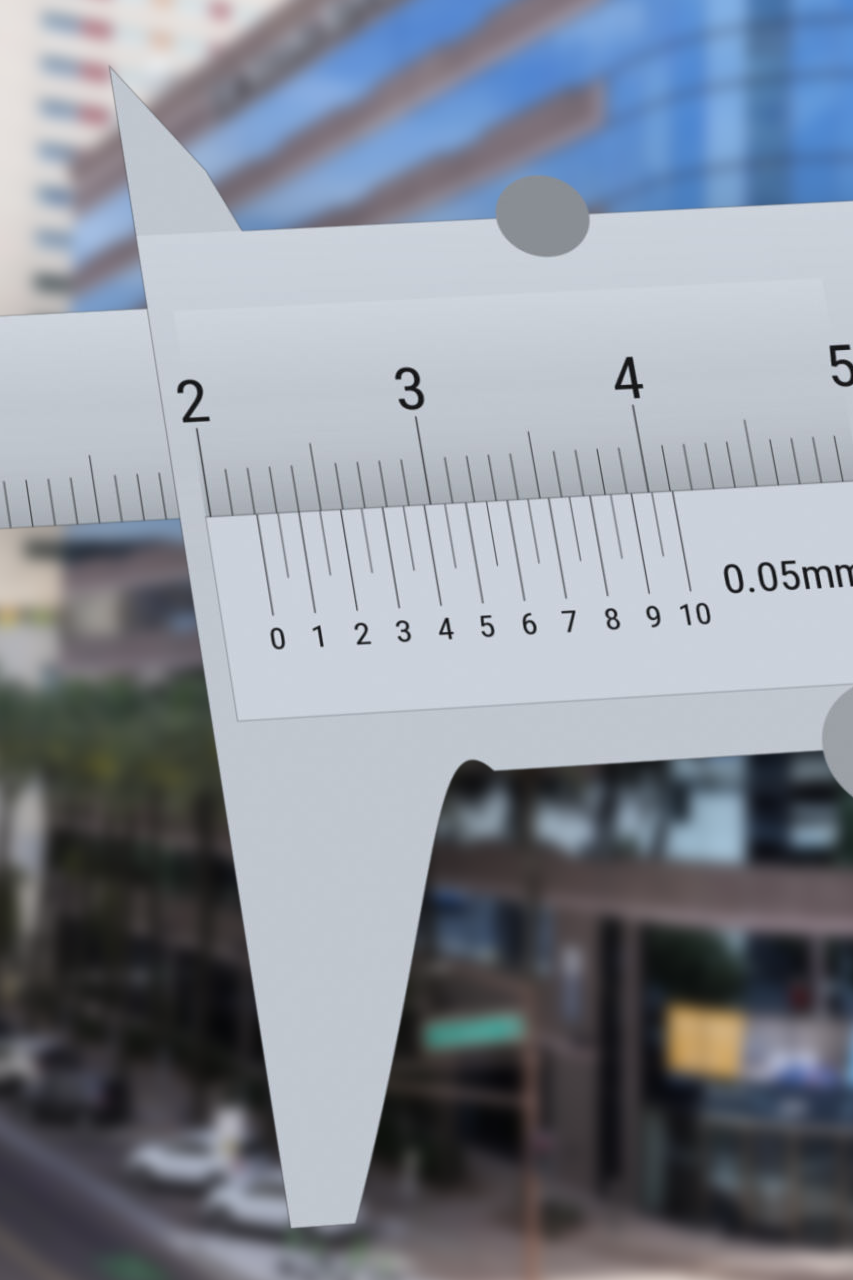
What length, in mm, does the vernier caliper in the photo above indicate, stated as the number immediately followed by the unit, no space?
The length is 22.1mm
